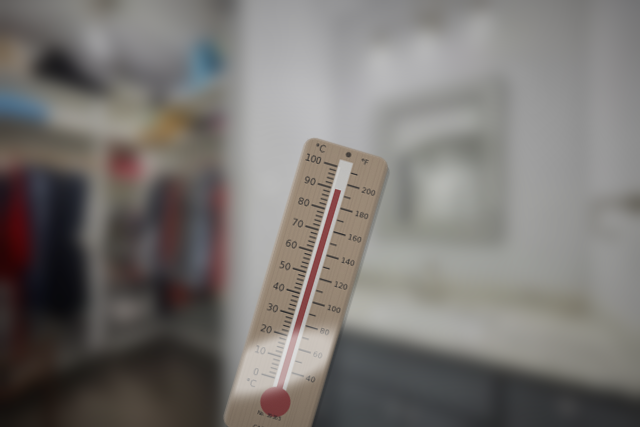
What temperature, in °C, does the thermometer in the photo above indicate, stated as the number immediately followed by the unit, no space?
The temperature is 90°C
